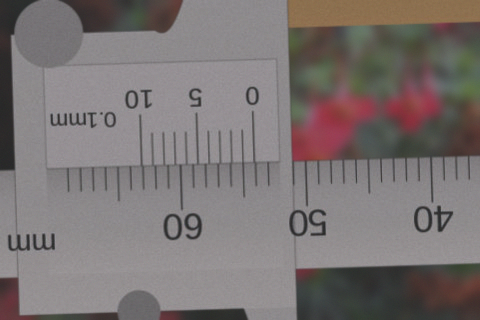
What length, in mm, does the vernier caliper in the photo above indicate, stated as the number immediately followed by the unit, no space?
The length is 54.1mm
